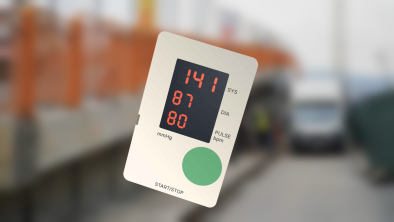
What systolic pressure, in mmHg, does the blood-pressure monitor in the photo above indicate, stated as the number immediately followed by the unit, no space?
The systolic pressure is 141mmHg
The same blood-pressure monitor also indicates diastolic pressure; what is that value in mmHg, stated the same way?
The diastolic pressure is 87mmHg
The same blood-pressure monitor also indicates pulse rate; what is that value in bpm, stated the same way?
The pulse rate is 80bpm
